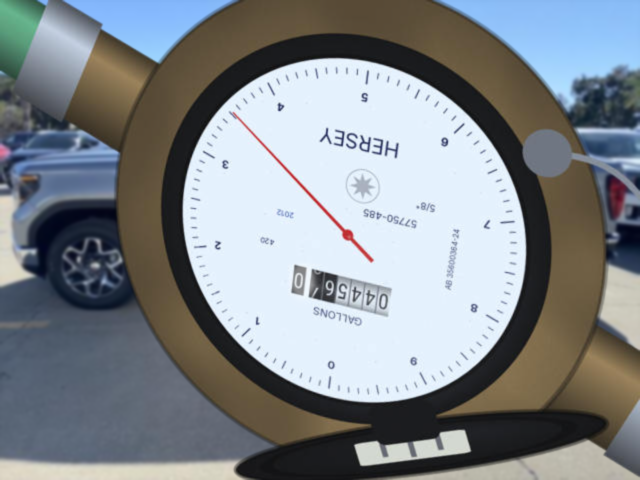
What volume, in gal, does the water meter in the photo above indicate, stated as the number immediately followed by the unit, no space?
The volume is 445673.5gal
